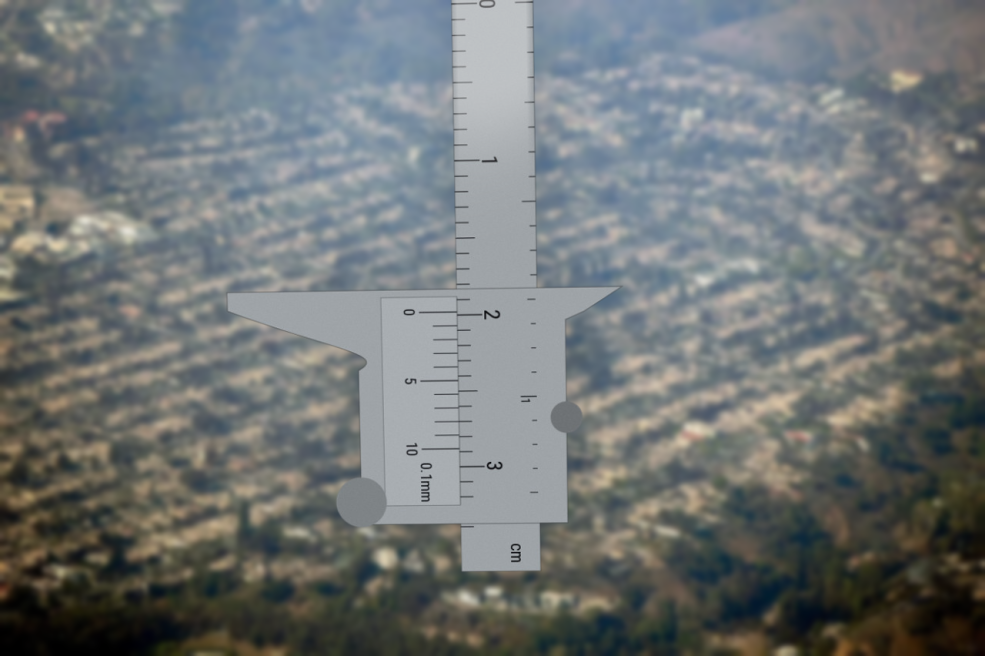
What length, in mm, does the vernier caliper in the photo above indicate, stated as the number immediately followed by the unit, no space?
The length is 19.8mm
